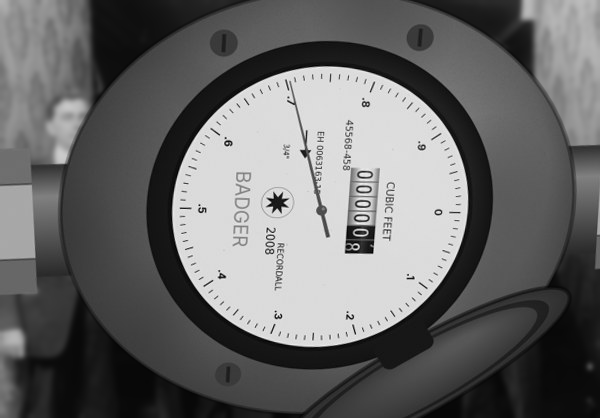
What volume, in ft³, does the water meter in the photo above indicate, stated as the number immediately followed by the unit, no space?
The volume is 7.70ft³
